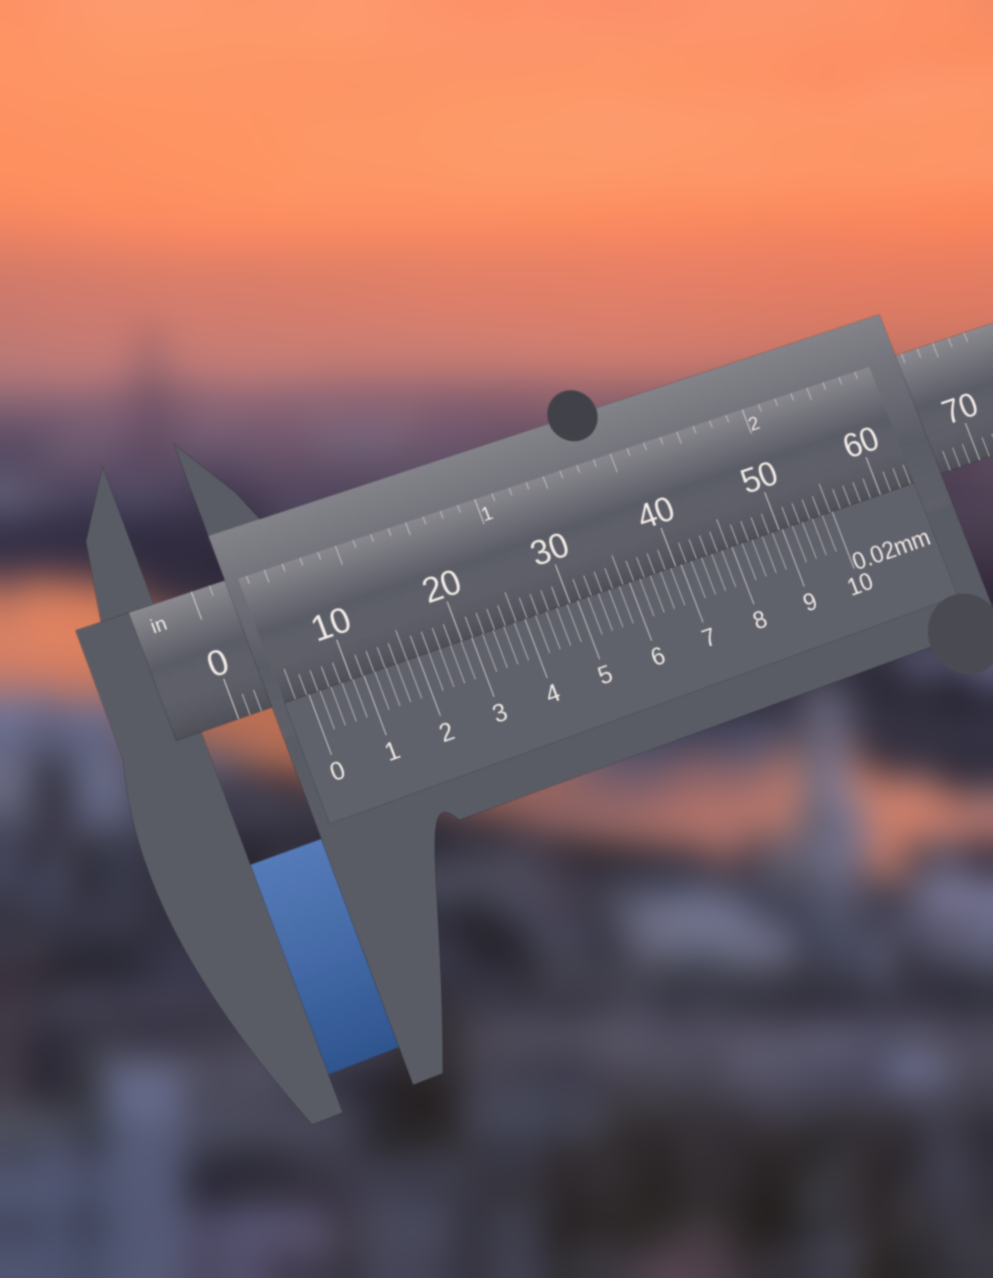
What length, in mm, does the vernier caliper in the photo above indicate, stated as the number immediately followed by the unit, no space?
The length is 6.2mm
